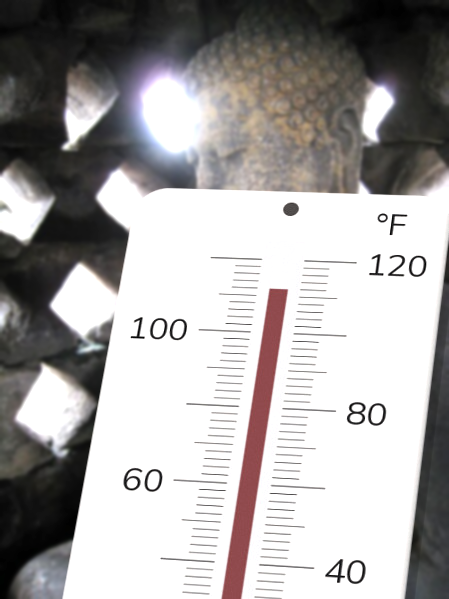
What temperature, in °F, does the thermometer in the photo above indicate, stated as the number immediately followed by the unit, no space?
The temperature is 112°F
